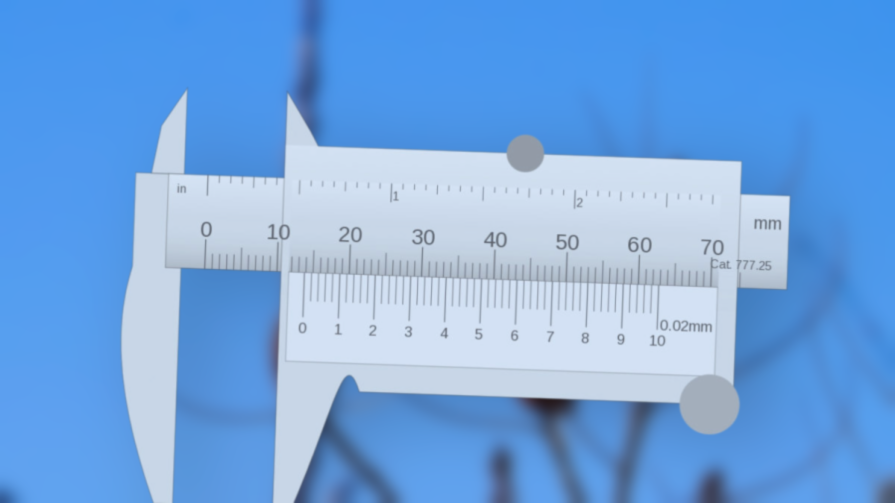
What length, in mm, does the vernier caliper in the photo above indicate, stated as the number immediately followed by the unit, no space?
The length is 13.8mm
